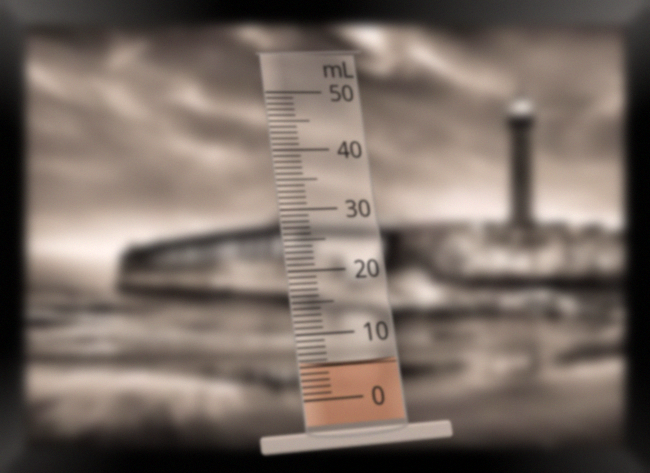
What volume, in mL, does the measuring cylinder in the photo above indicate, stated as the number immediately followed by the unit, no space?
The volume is 5mL
